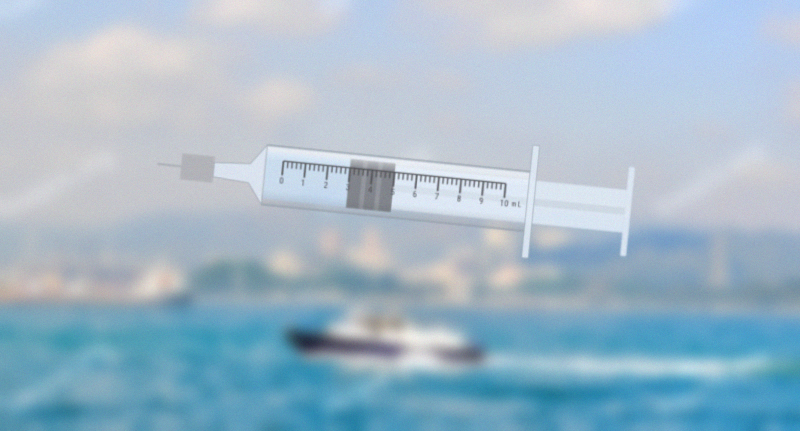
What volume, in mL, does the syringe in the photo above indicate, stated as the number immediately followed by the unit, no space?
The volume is 3mL
